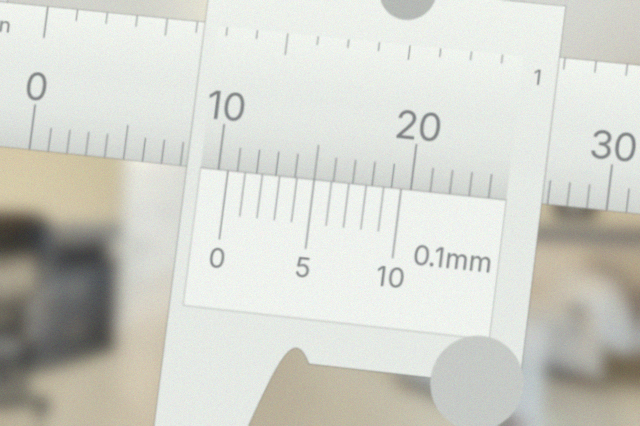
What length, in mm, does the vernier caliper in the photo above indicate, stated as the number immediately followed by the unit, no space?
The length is 10.5mm
